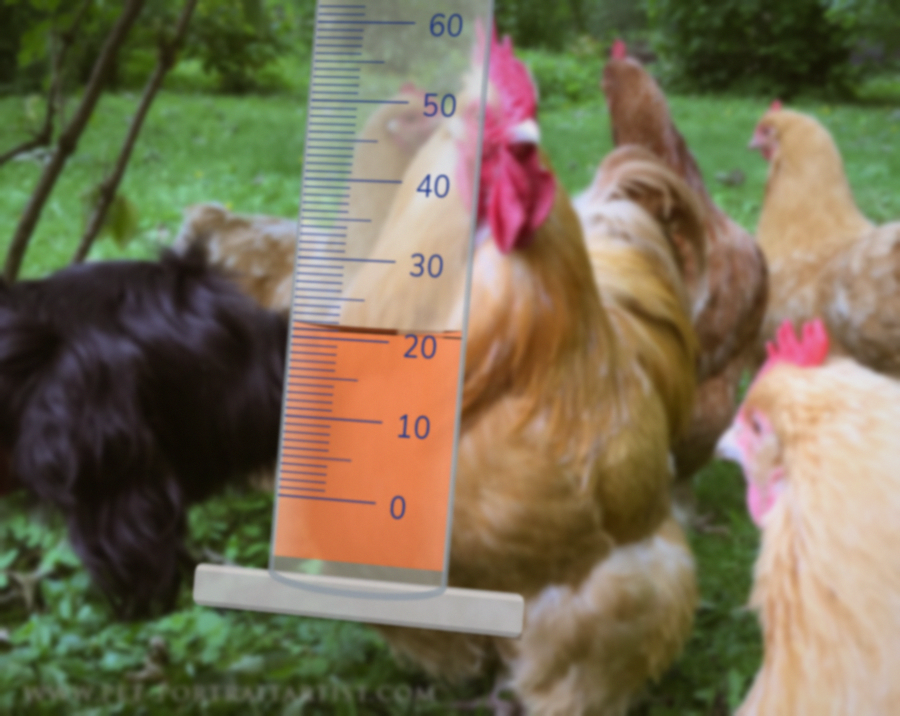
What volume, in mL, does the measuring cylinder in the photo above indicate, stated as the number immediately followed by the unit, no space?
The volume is 21mL
